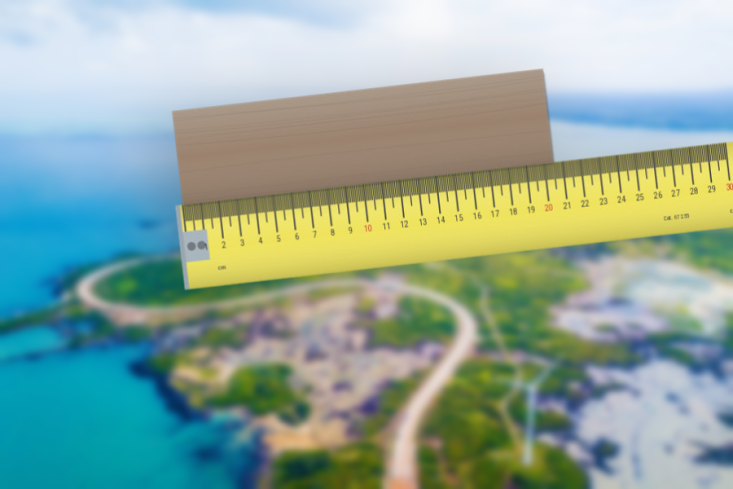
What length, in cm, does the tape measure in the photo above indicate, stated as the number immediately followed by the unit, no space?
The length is 20.5cm
